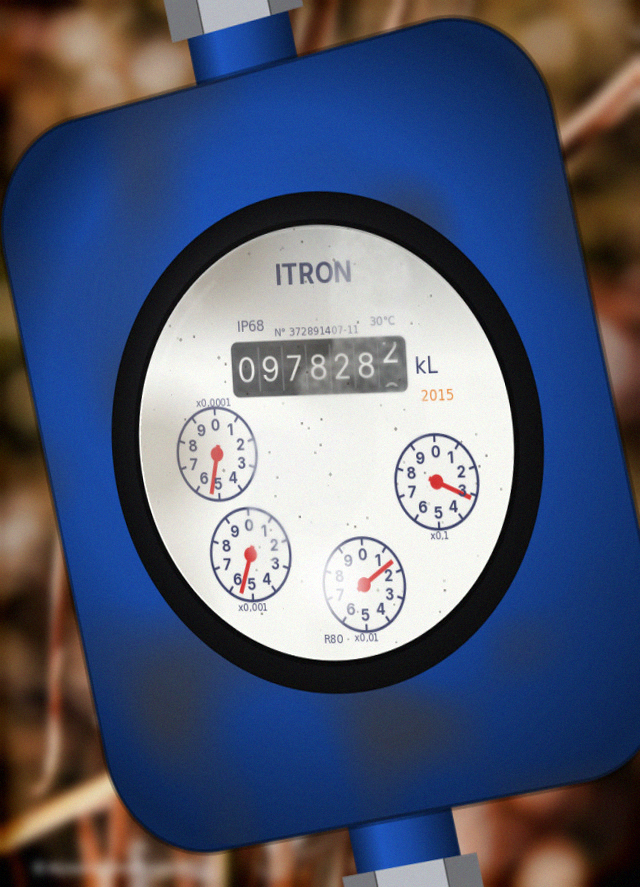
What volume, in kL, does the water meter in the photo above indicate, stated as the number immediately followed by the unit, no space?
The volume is 978282.3155kL
